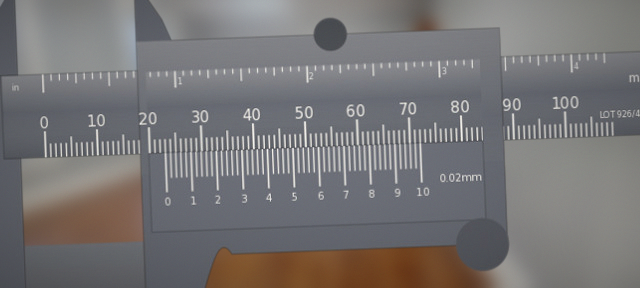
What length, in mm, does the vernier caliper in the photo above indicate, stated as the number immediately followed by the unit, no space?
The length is 23.0mm
